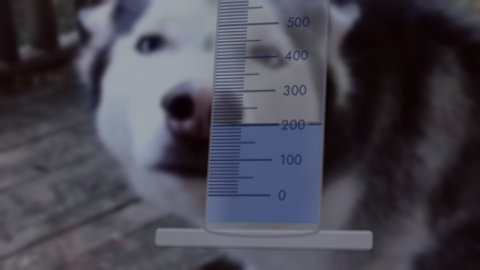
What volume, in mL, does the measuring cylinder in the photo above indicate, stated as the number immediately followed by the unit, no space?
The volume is 200mL
